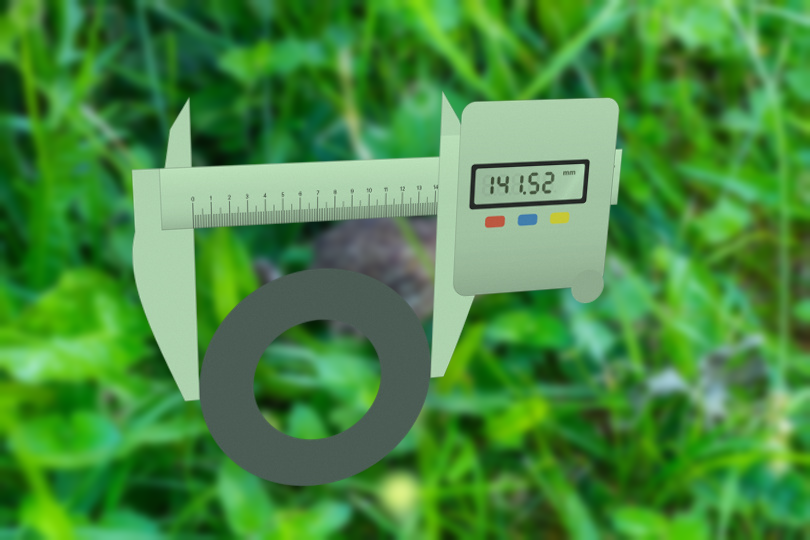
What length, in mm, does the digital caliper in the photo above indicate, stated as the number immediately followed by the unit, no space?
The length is 141.52mm
